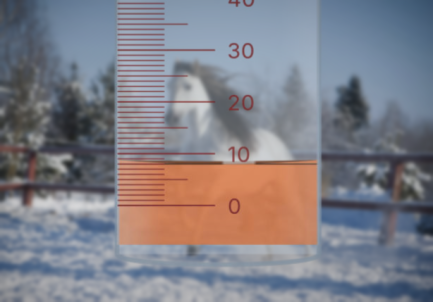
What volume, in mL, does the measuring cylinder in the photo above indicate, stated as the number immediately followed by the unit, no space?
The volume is 8mL
